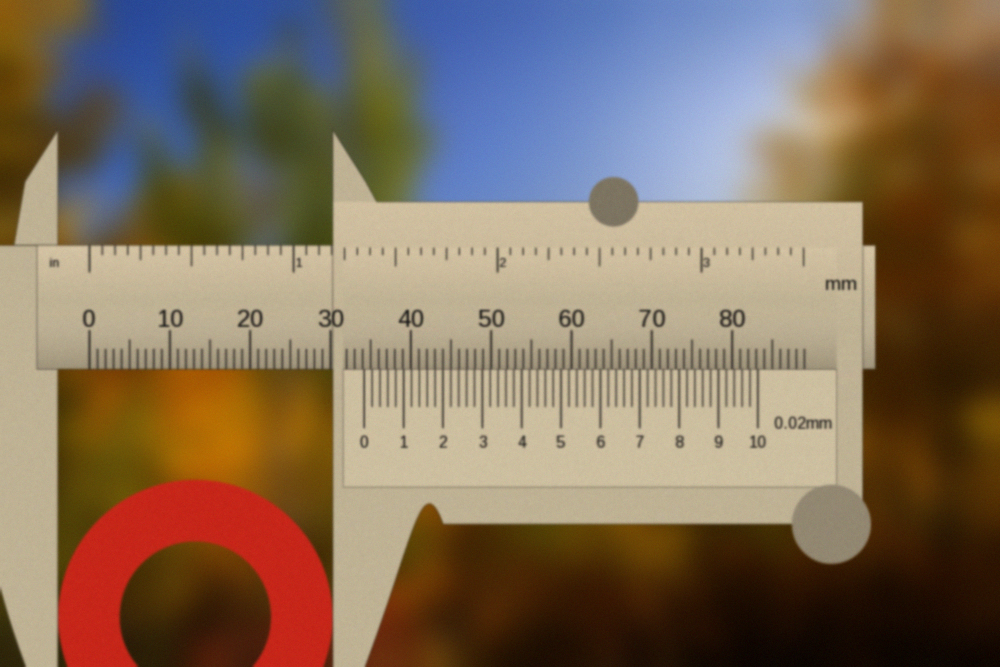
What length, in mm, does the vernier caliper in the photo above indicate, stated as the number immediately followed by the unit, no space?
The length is 34.2mm
